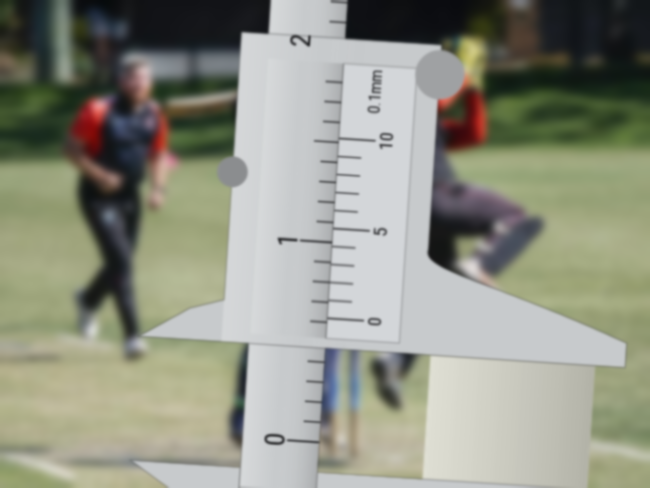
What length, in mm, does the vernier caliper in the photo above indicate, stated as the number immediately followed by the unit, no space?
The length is 6.2mm
